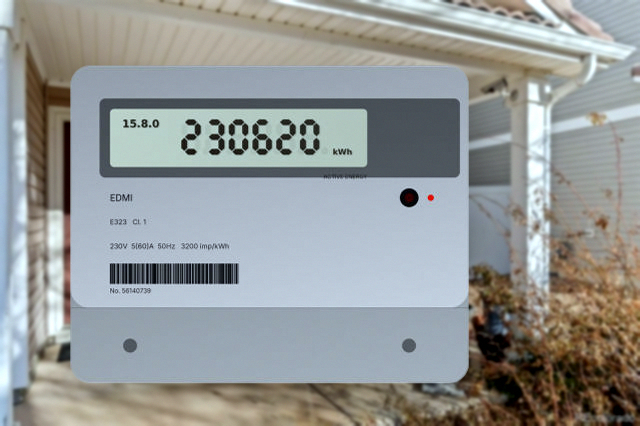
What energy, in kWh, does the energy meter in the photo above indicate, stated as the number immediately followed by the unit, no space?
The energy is 230620kWh
